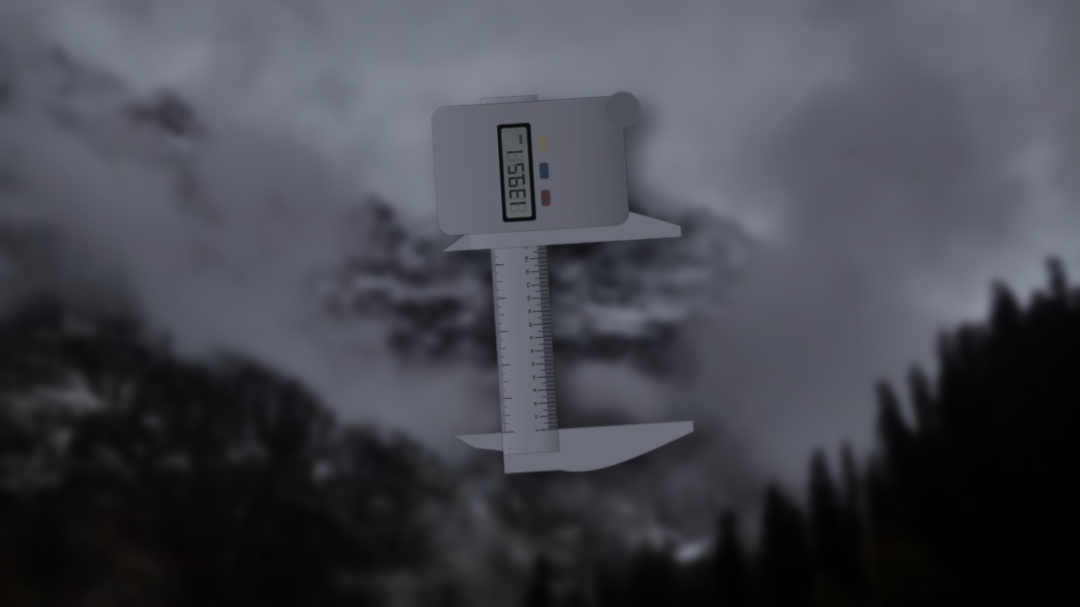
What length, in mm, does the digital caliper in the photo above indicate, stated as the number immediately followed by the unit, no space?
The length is 139.51mm
